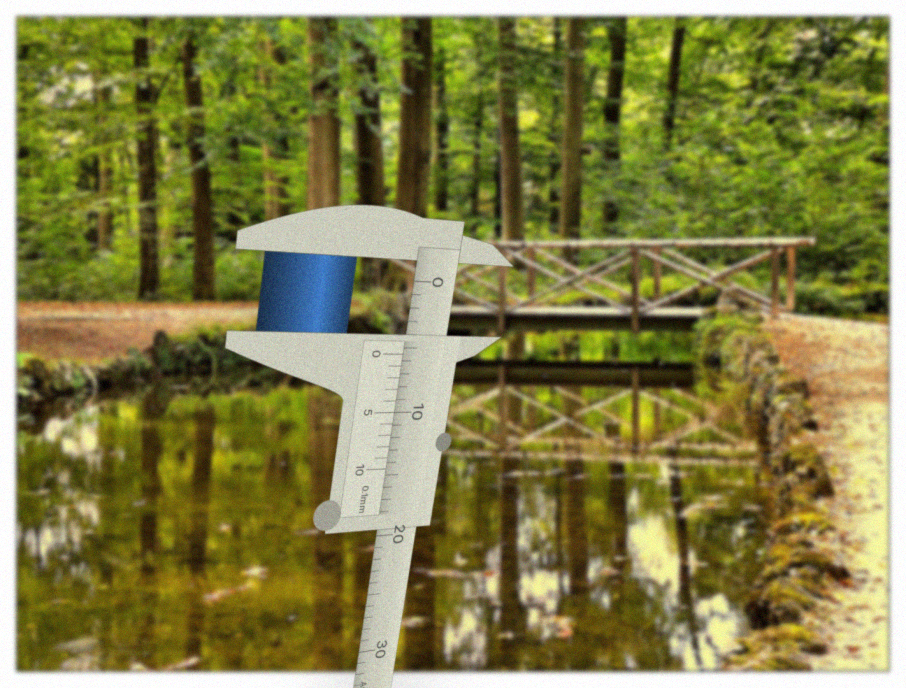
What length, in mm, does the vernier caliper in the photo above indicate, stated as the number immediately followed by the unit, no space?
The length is 5.5mm
